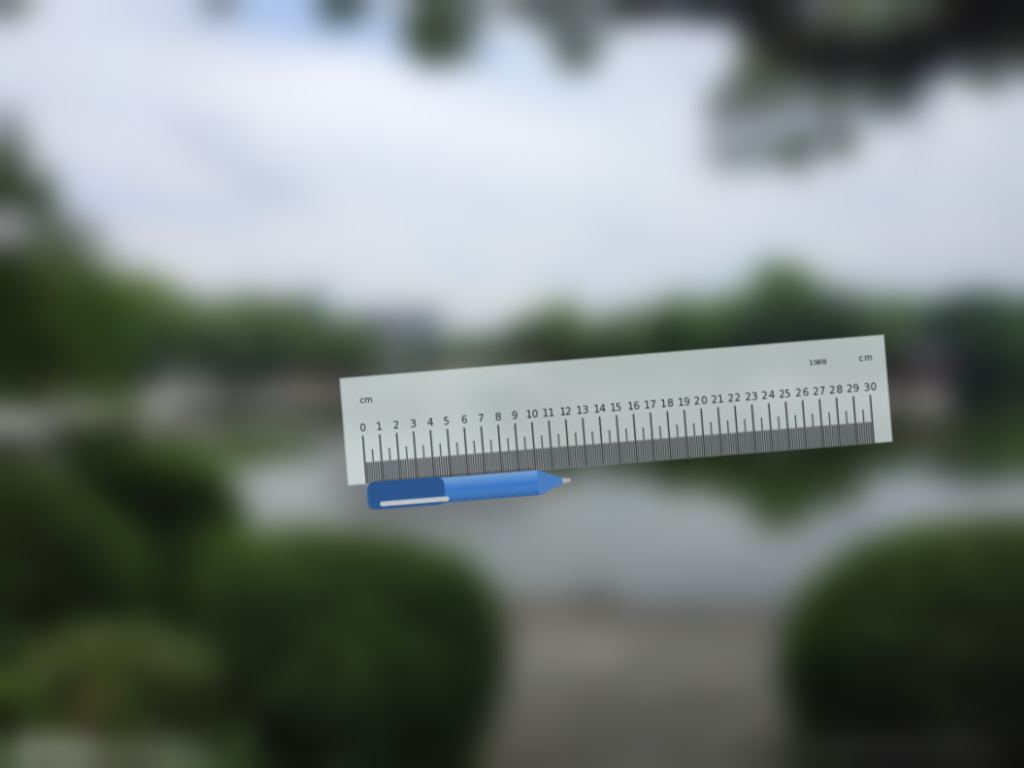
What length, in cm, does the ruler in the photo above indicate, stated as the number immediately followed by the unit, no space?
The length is 12cm
